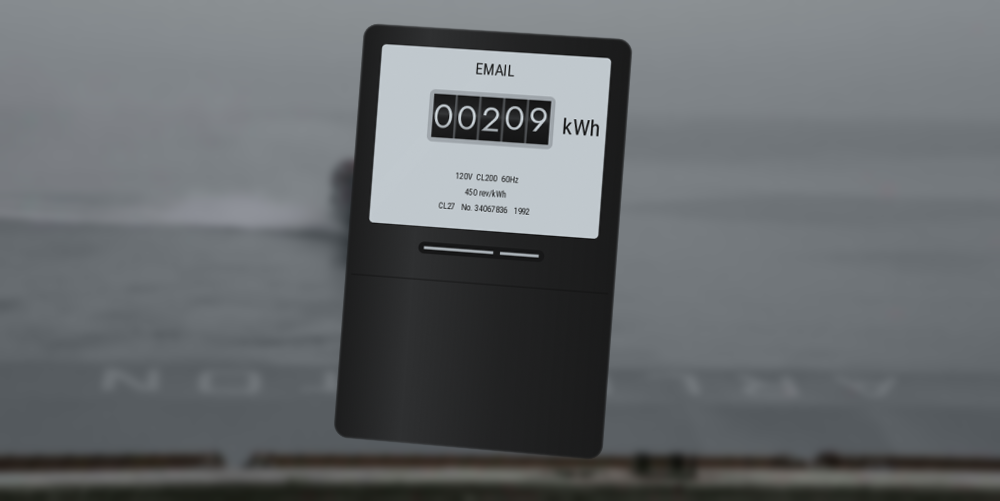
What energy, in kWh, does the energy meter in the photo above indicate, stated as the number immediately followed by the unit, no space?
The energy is 209kWh
